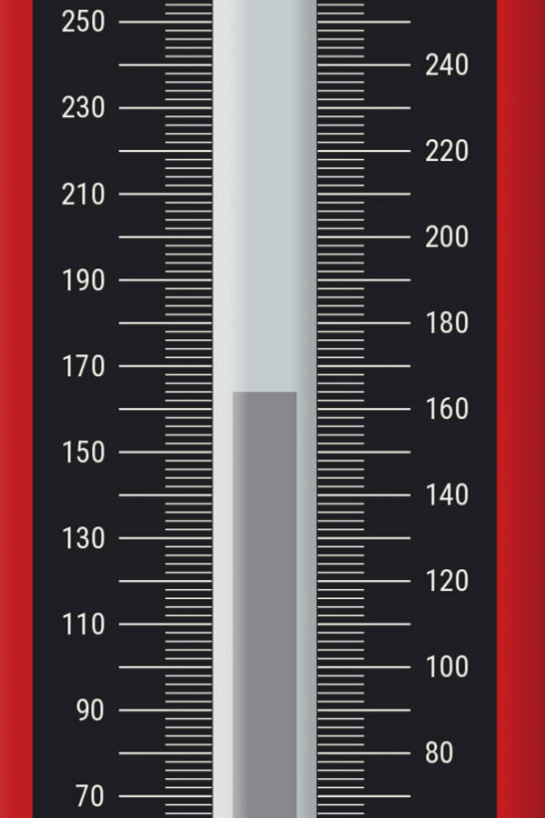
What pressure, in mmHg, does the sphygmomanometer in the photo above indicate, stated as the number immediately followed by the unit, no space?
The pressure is 164mmHg
